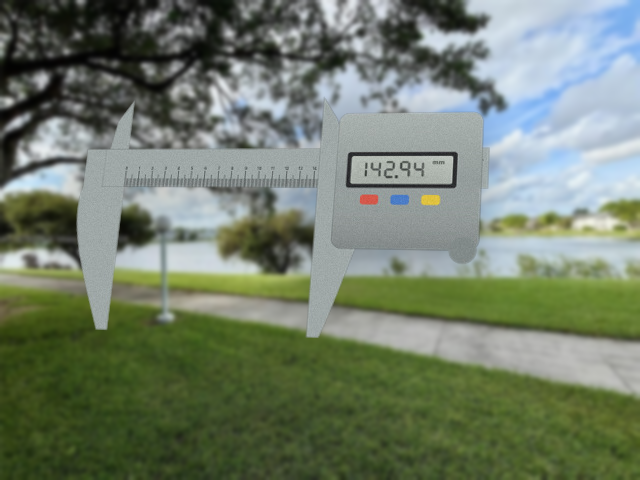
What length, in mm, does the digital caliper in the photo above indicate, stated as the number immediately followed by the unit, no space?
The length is 142.94mm
